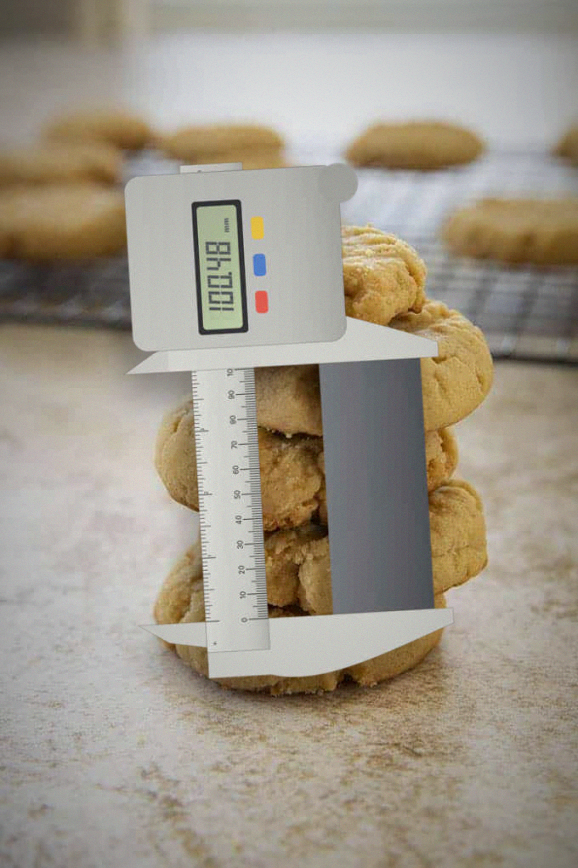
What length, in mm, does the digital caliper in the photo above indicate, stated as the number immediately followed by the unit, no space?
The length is 100.48mm
